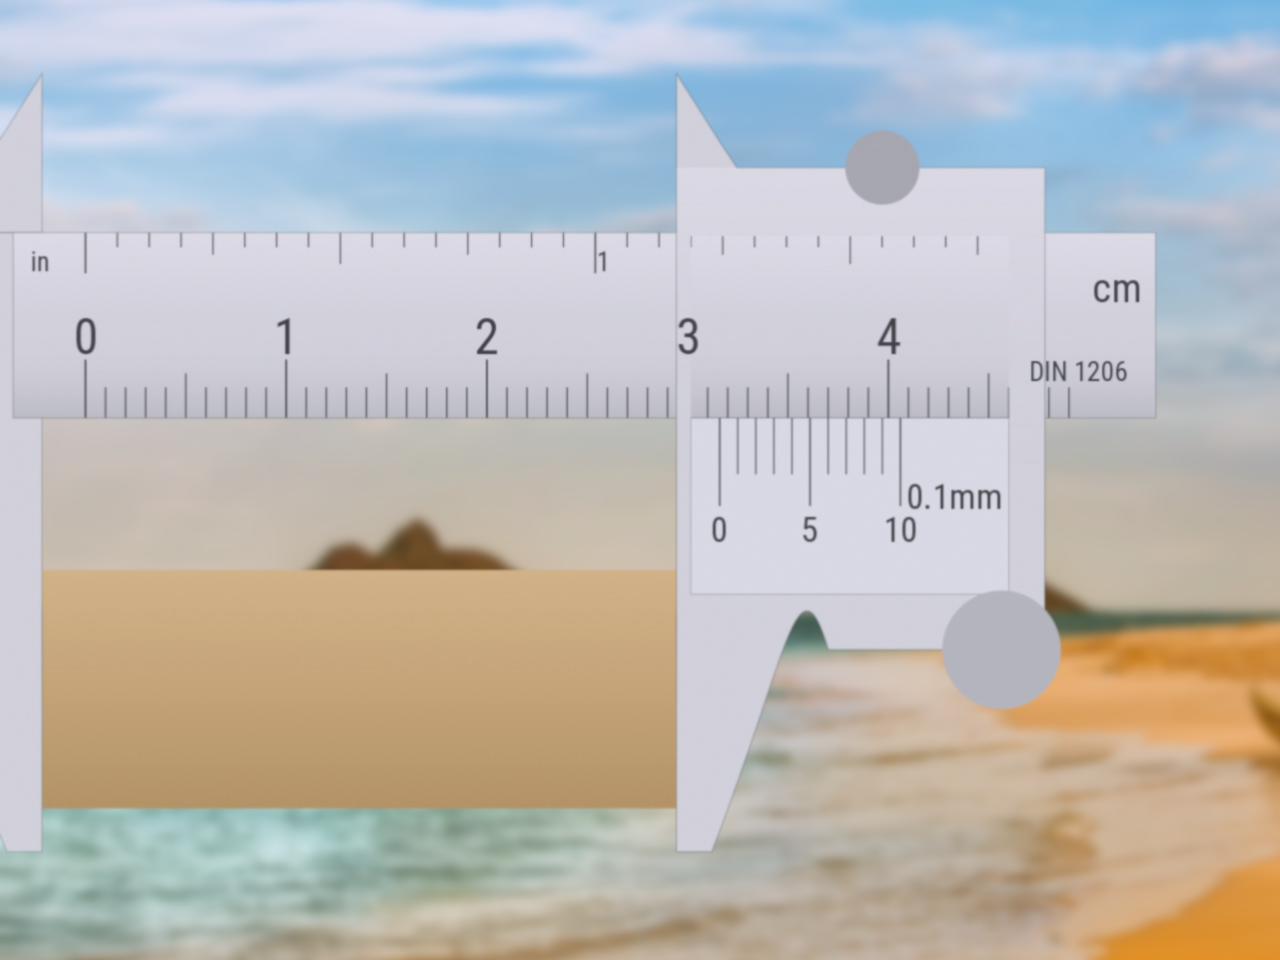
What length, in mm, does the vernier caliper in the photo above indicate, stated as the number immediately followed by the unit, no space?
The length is 31.6mm
